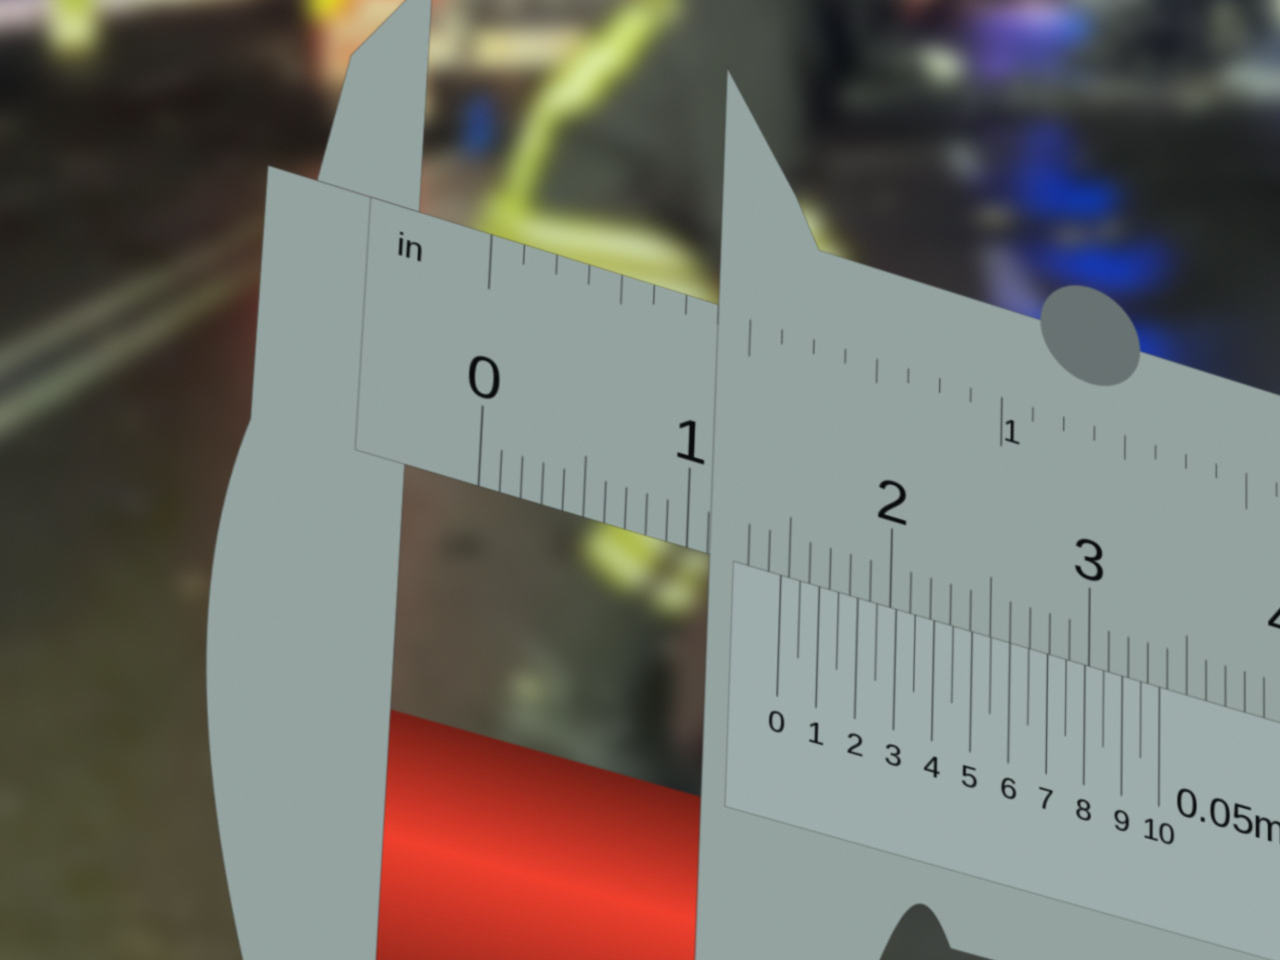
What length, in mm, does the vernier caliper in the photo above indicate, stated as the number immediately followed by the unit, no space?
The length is 14.6mm
